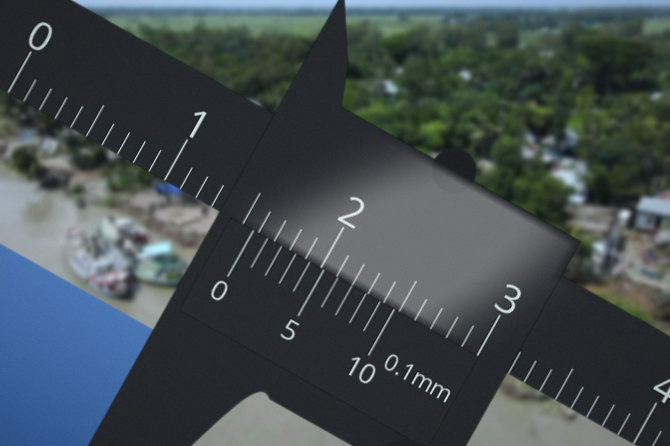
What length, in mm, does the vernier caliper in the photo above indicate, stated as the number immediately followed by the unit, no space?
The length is 15.7mm
